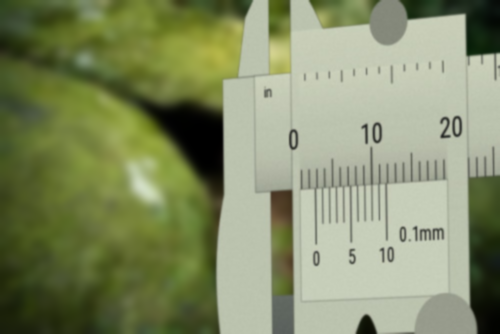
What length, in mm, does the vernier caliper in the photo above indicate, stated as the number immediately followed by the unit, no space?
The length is 2.8mm
